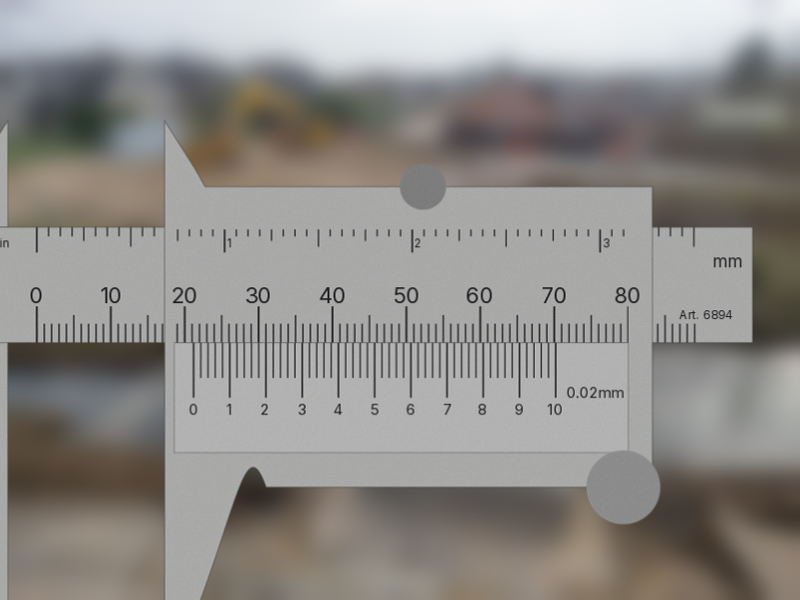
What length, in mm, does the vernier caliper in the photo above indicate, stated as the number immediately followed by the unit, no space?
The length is 21.2mm
